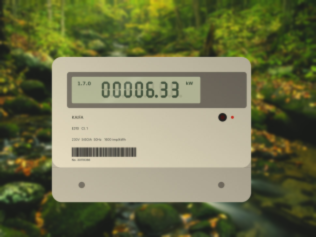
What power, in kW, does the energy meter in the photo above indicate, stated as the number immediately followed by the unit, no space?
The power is 6.33kW
